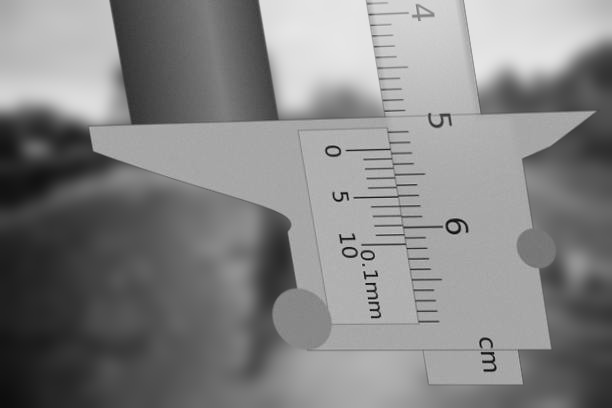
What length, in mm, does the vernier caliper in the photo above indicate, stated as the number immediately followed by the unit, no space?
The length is 52.6mm
